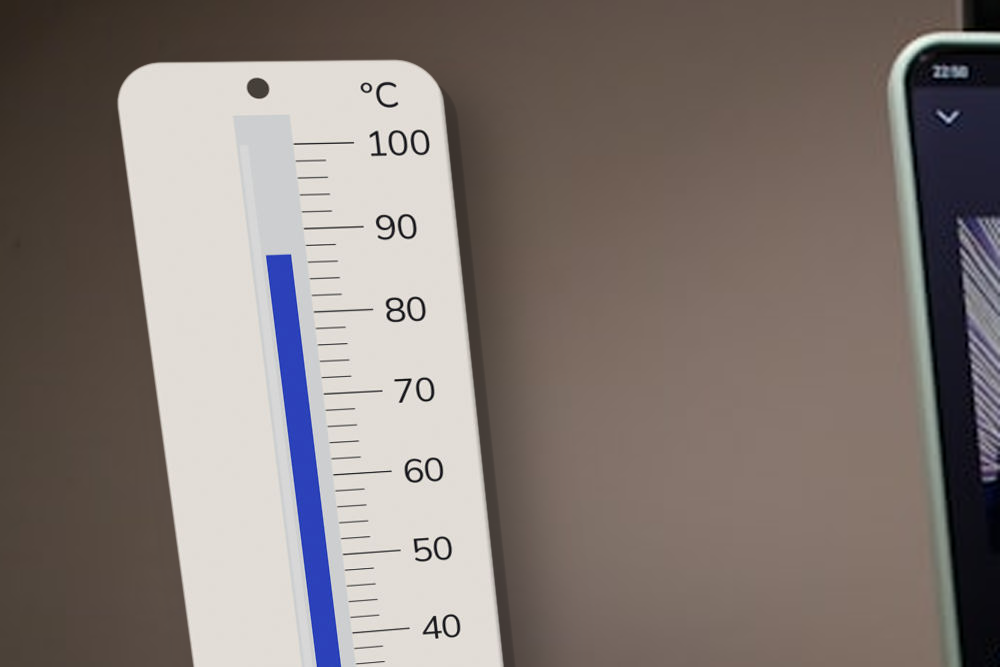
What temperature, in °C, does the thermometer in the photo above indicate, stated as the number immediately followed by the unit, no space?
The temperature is 87°C
